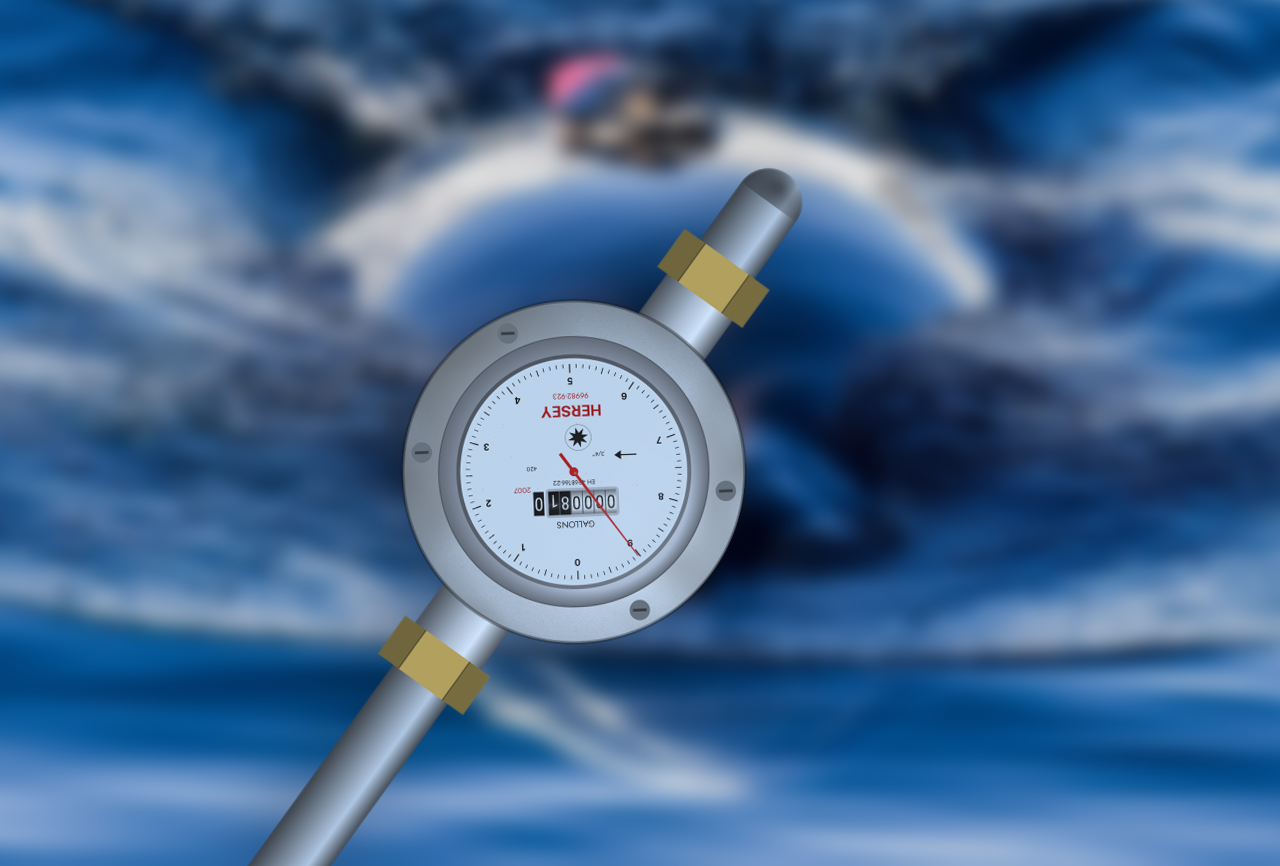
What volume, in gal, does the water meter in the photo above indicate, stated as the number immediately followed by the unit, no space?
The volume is 809.0gal
